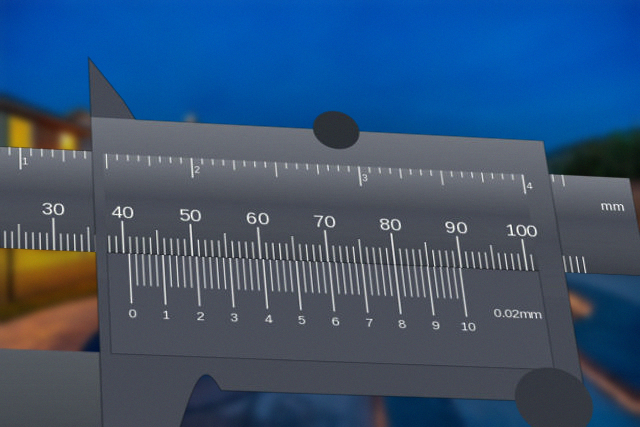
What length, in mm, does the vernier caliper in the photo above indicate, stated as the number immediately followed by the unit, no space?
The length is 40.8mm
